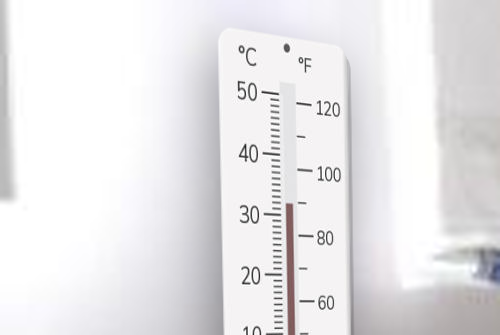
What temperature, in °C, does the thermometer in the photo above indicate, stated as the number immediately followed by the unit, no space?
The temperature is 32°C
